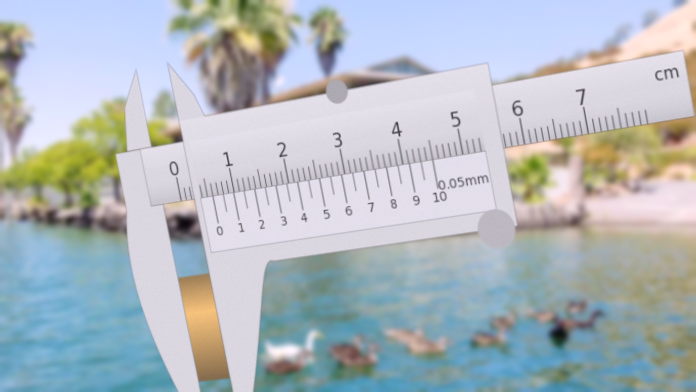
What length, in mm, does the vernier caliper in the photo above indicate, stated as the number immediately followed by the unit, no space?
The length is 6.0mm
